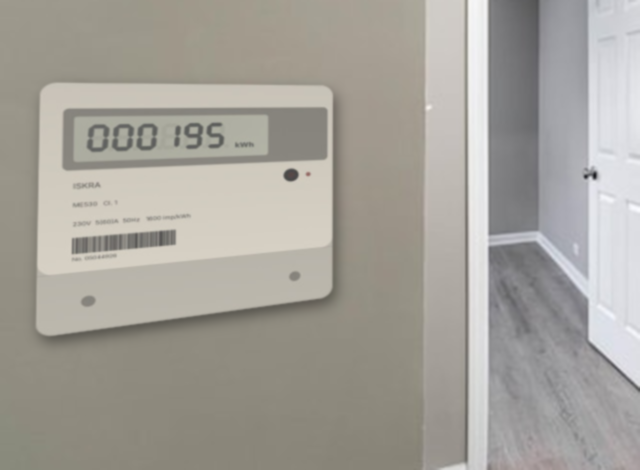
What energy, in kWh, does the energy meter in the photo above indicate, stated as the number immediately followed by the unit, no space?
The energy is 195kWh
